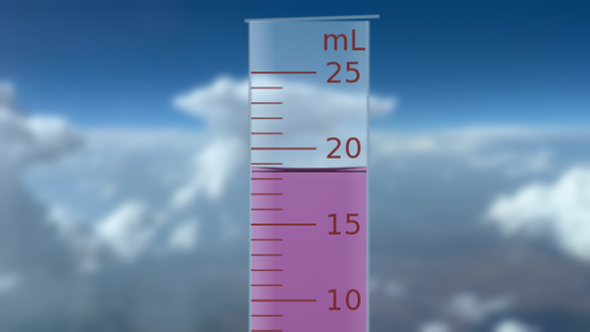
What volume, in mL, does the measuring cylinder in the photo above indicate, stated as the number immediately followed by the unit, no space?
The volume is 18.5mL
